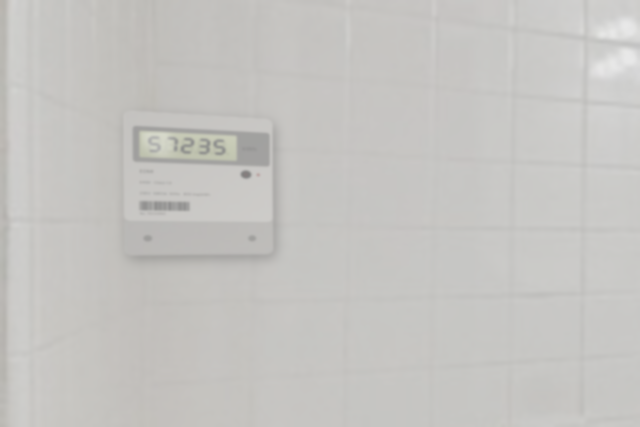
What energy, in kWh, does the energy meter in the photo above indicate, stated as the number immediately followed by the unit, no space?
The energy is 57235kWh
